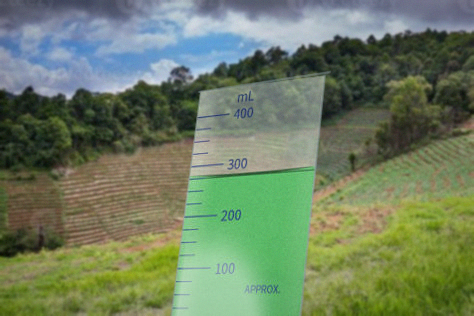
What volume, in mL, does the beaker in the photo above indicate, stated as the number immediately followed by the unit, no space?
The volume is 275mL
